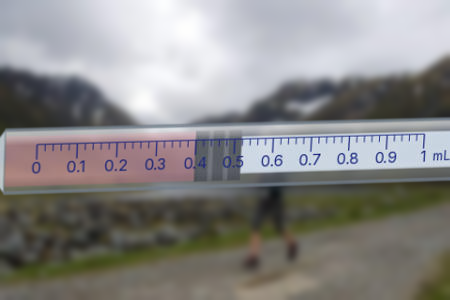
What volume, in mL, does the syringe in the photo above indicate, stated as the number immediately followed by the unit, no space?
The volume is 0.4mL
